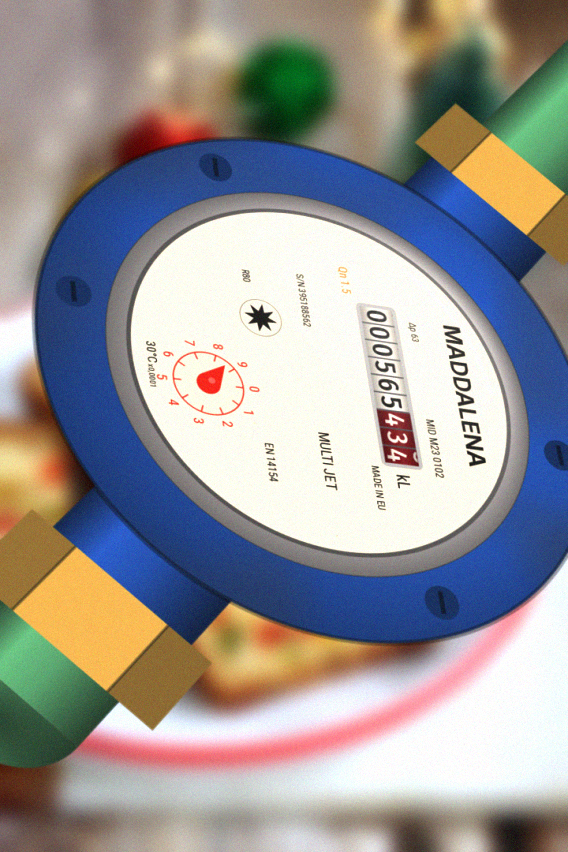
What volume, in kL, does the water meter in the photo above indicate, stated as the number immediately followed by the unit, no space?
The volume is 565.4338kL
